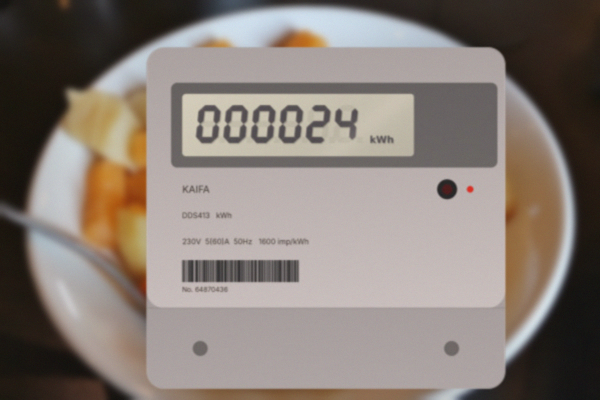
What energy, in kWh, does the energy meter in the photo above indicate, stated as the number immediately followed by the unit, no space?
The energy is 24kWh
